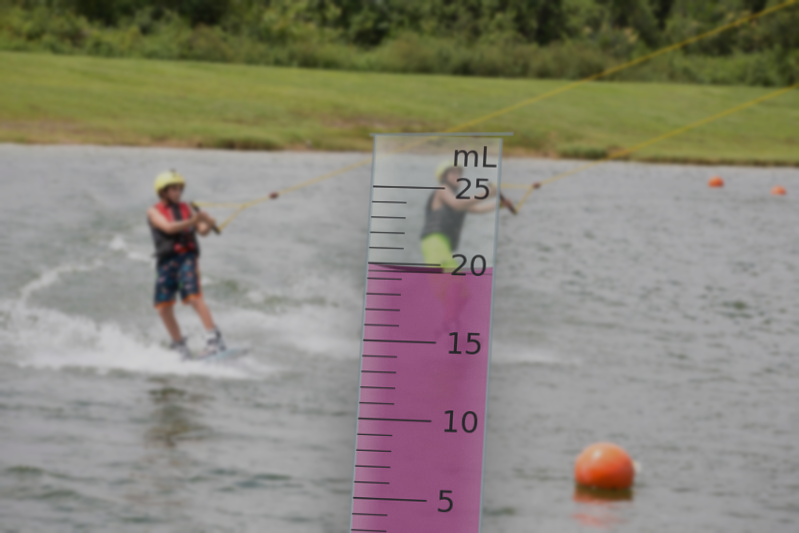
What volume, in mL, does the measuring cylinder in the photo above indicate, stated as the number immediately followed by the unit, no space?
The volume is 19.5mL
